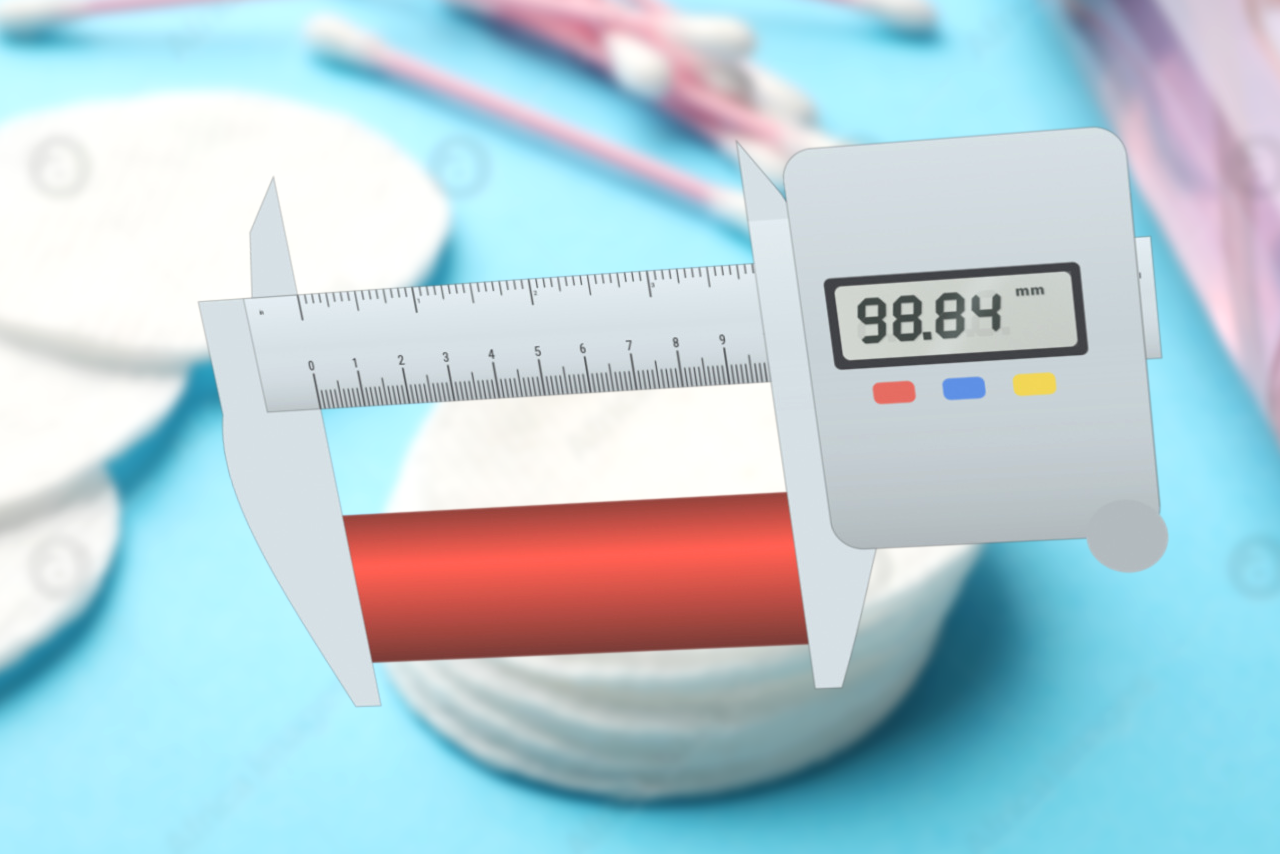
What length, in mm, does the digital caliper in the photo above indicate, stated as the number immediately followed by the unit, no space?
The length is 98.84mm
